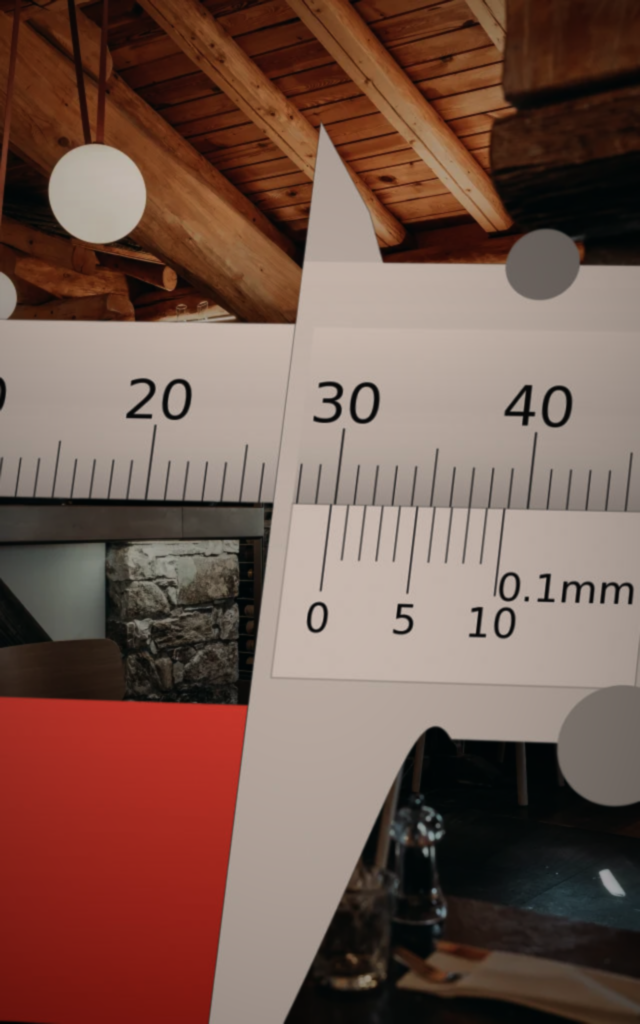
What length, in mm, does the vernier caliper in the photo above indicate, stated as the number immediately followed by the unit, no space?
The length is 29.8mm
